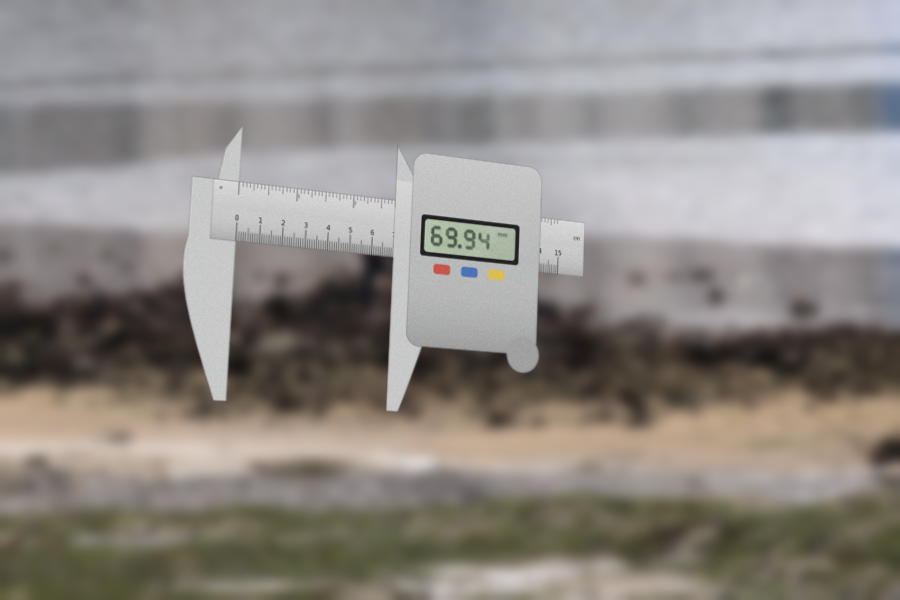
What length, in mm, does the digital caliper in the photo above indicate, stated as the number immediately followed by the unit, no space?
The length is 69.94mm
